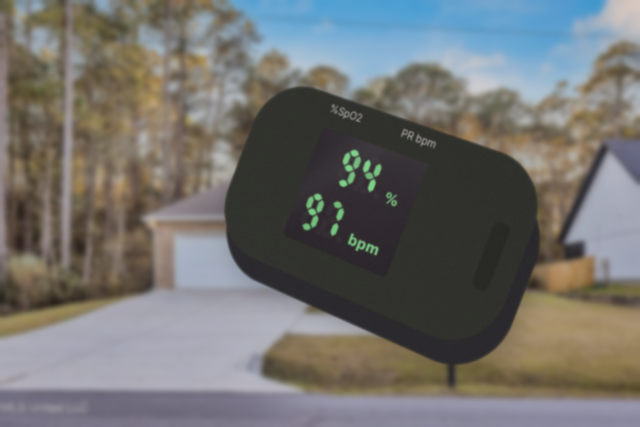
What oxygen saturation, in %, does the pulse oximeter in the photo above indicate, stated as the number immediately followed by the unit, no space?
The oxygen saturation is 94%
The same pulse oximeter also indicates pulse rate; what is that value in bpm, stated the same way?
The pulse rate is 97bpm
